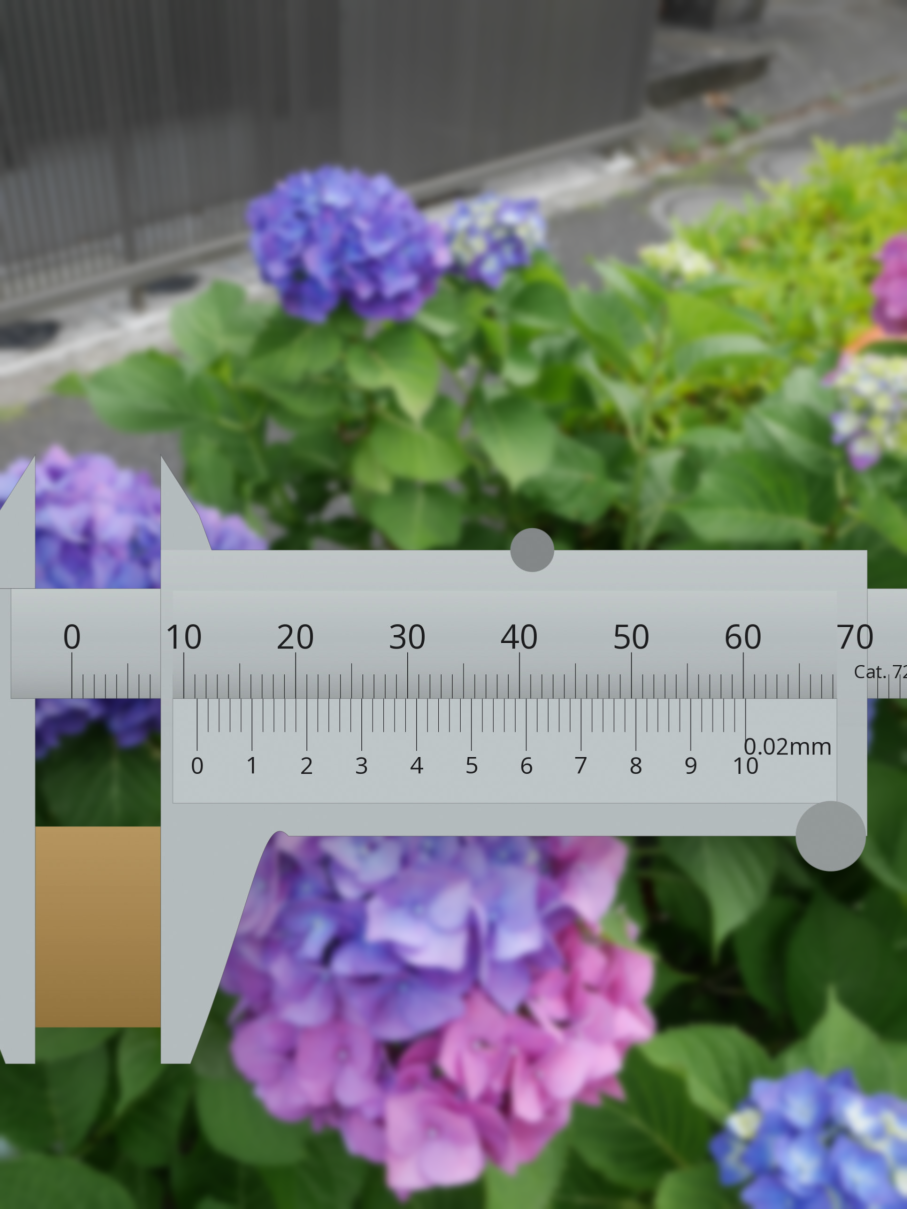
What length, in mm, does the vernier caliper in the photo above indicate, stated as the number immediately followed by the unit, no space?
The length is 11.2mm
